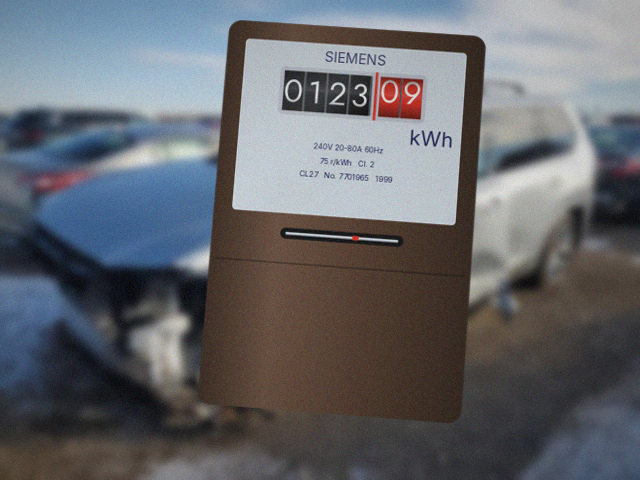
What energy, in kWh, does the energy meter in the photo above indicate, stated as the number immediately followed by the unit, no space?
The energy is 123.09kWh
